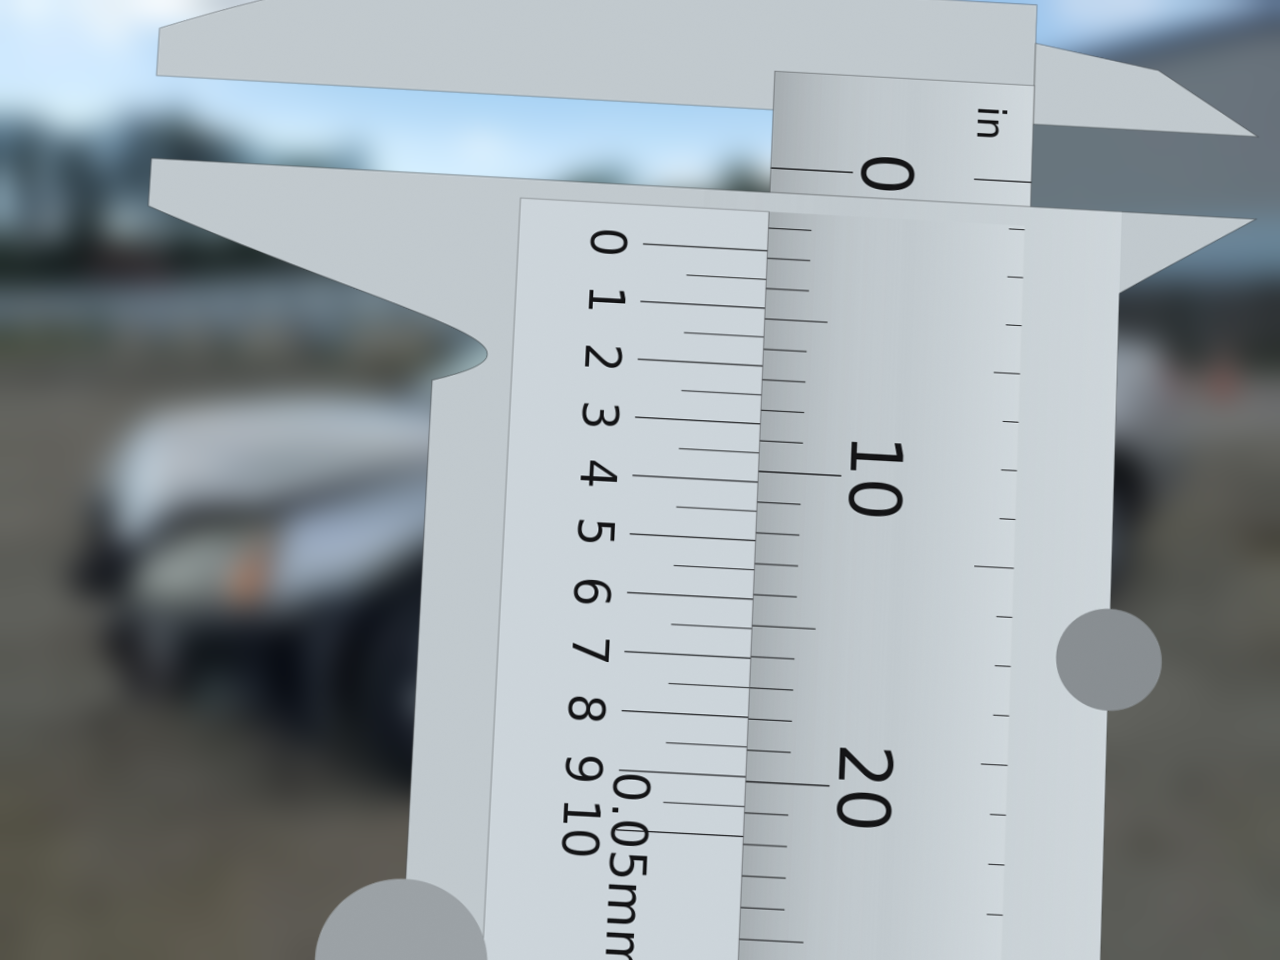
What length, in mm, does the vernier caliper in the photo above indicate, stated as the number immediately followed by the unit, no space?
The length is 2.75mm
